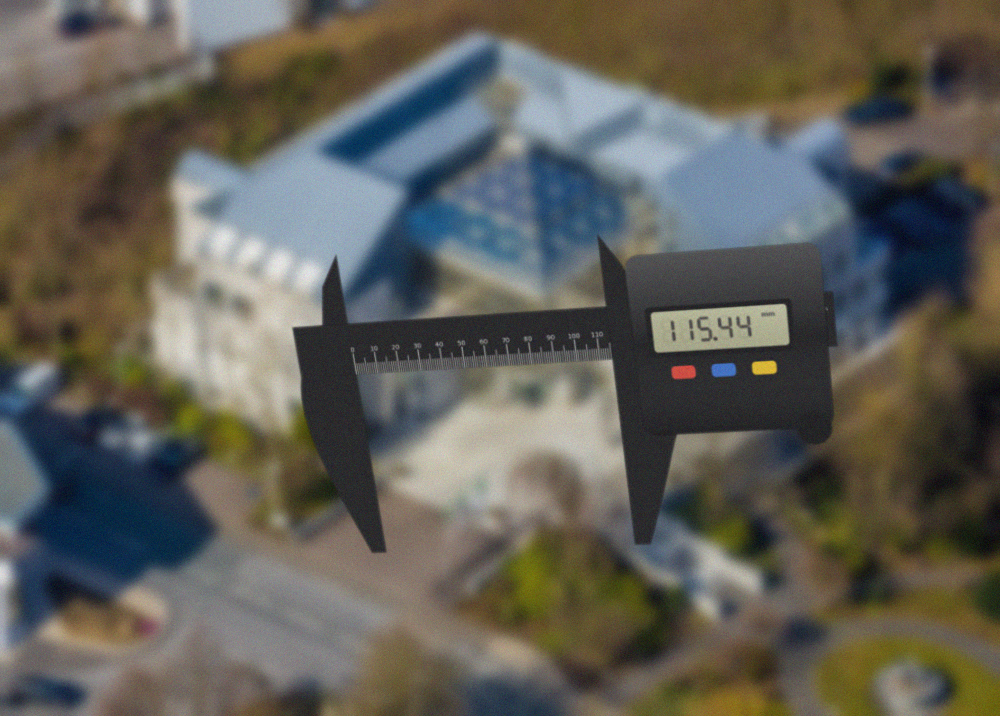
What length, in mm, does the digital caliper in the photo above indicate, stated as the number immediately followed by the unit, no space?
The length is 115.44mm
